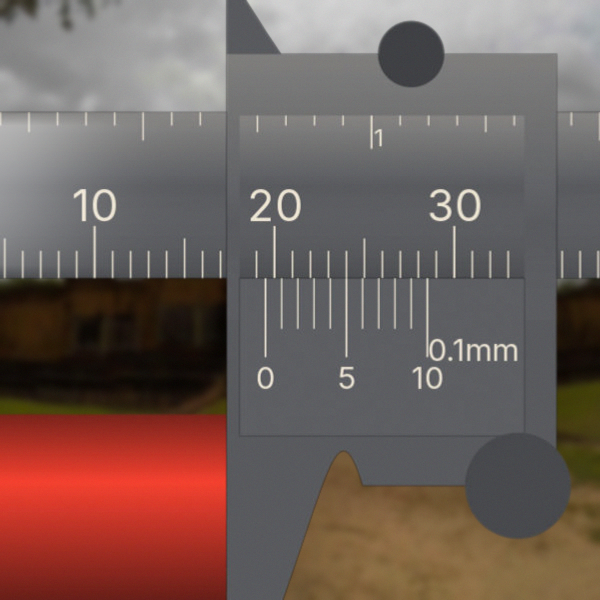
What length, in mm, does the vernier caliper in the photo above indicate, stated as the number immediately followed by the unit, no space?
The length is 19.5mm
